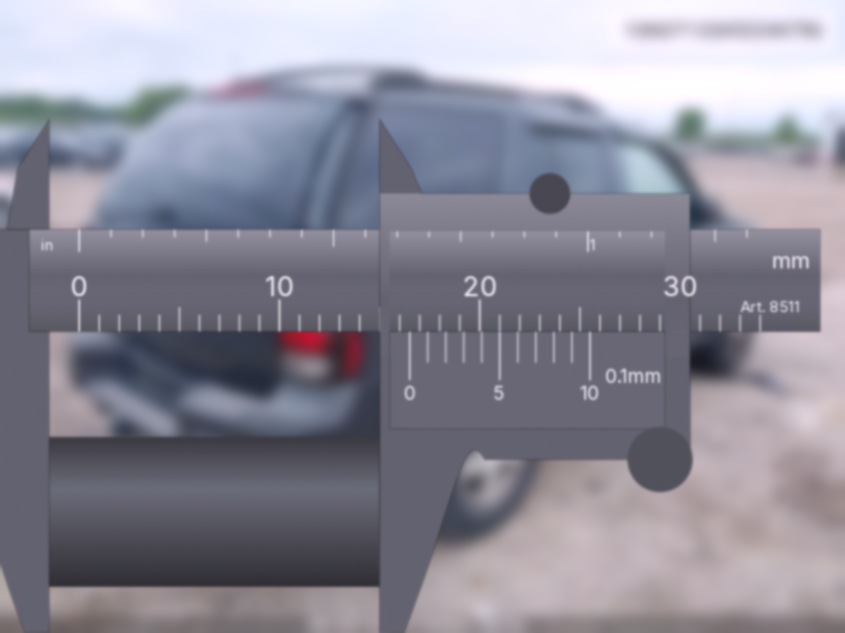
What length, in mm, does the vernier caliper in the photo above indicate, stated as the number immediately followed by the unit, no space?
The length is 16.5mm
